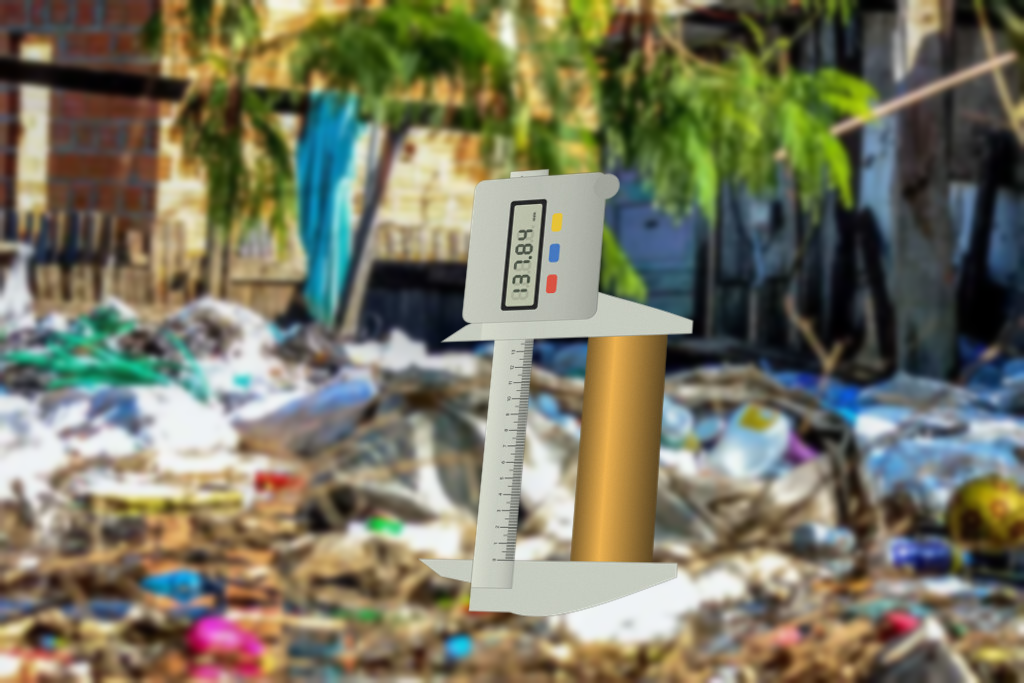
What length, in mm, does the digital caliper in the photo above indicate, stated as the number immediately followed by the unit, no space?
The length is 137.84mm
